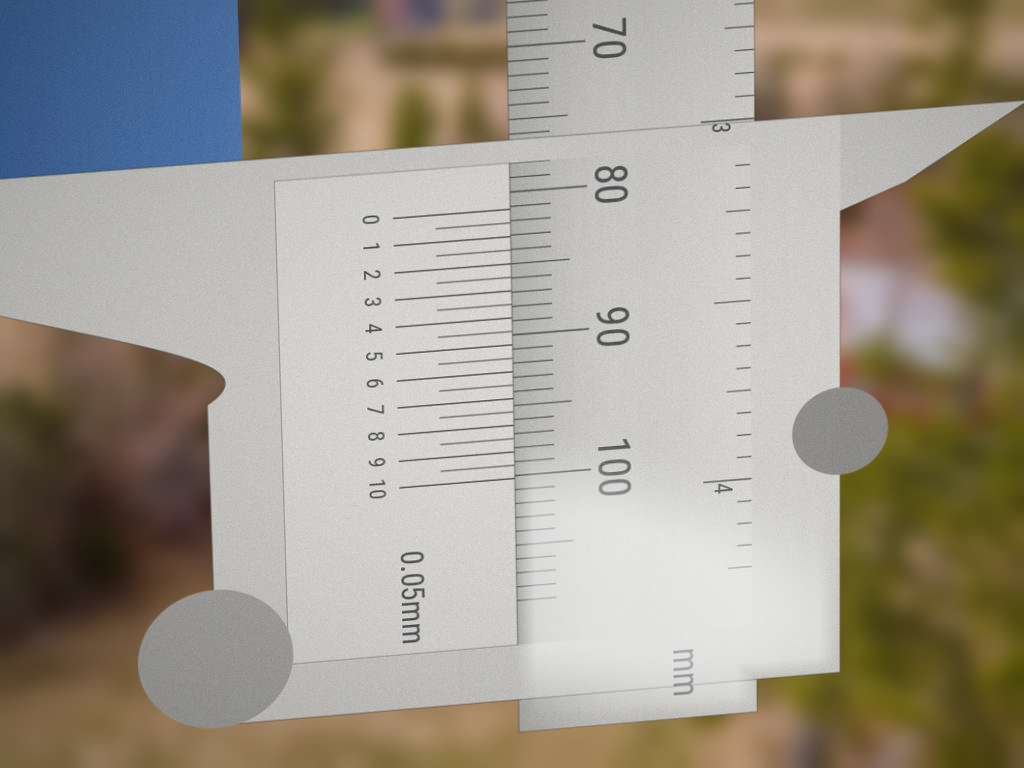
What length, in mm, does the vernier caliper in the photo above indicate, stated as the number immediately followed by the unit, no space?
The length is 81.2mm
